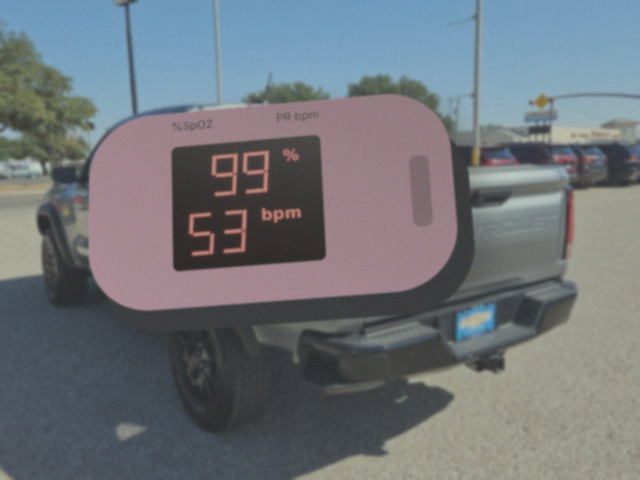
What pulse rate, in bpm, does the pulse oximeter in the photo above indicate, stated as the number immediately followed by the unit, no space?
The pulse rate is 53bpm
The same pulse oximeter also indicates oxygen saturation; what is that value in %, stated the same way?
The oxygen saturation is 99%
